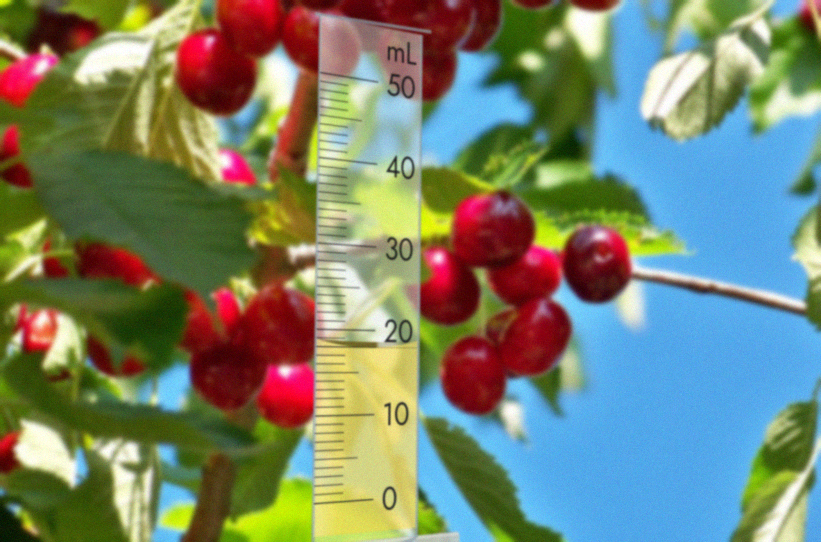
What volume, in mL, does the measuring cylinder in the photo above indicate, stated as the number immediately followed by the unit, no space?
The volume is 18mL
